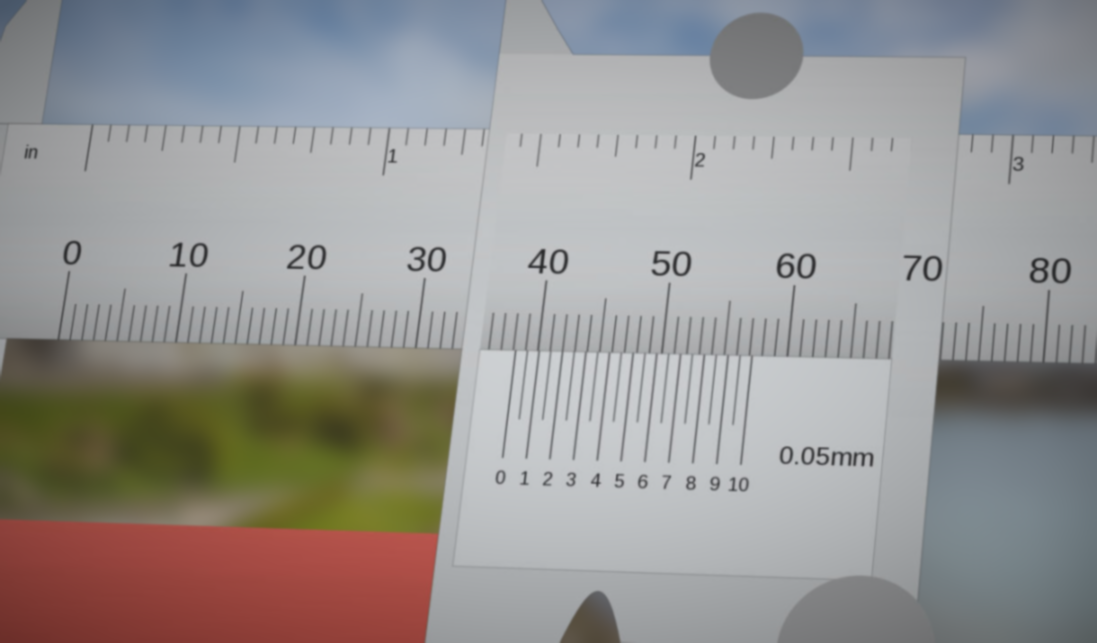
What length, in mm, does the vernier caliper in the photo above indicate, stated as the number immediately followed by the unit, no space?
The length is 38.2mm
